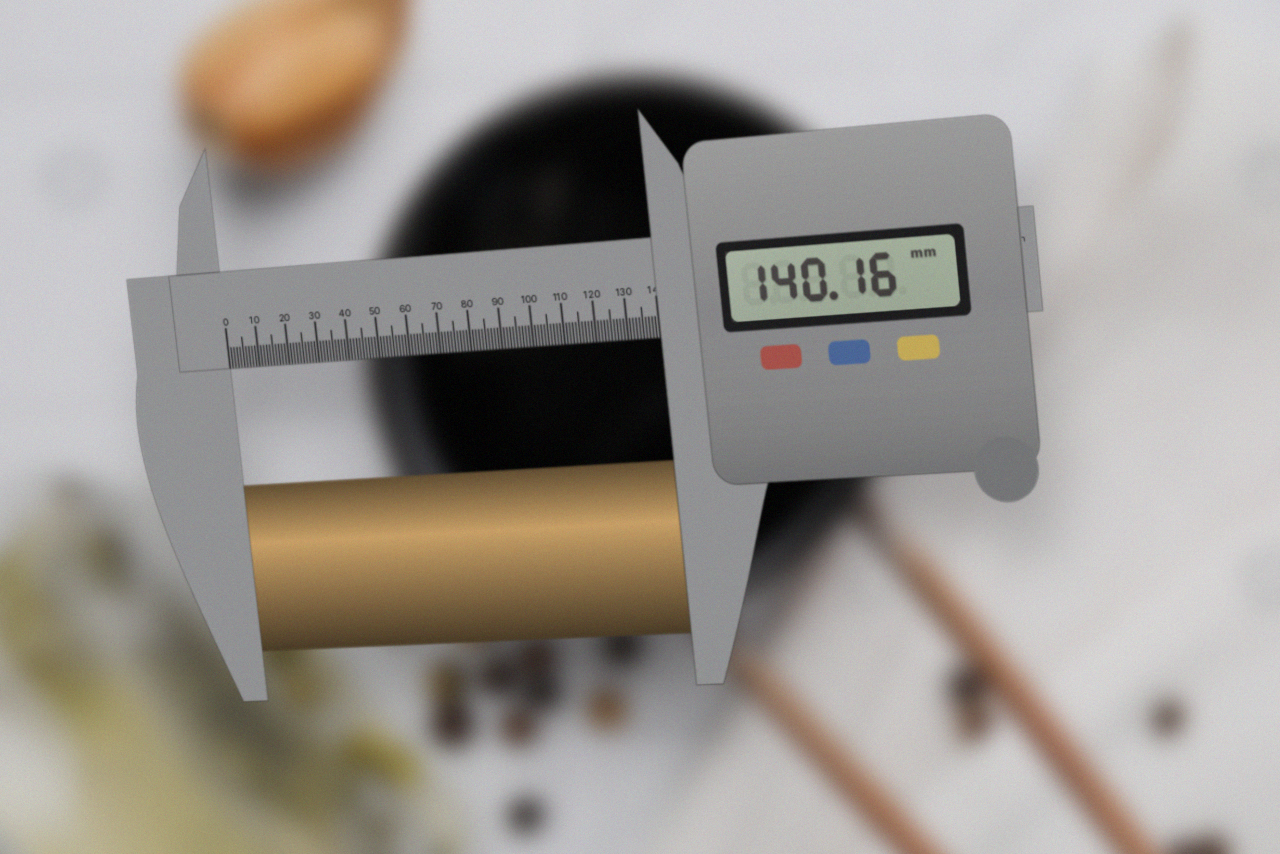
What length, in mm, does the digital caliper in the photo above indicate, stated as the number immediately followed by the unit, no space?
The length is 140.16mm
